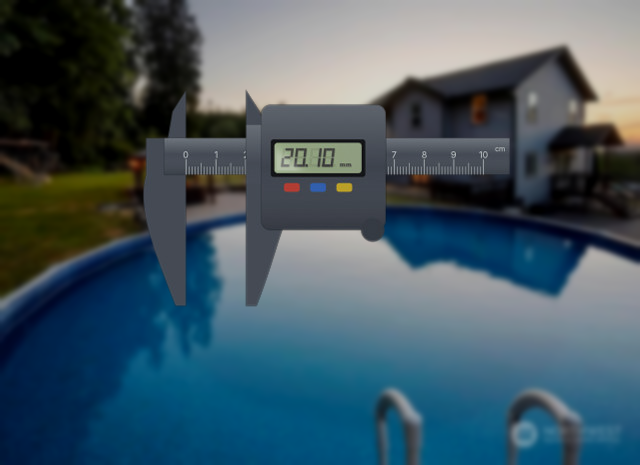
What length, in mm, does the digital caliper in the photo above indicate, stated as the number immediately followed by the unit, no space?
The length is 20.10mm
